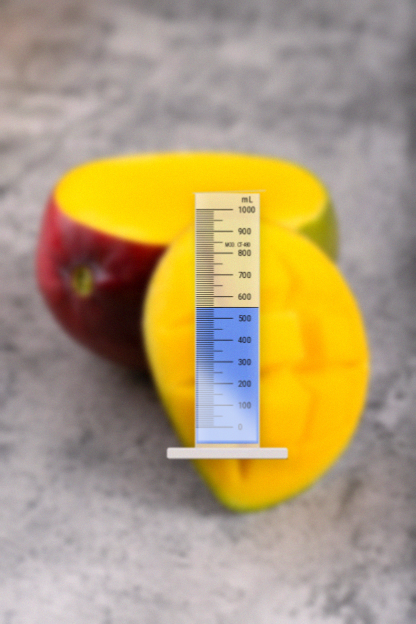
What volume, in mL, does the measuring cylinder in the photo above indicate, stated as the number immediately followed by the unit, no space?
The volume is 550mL
